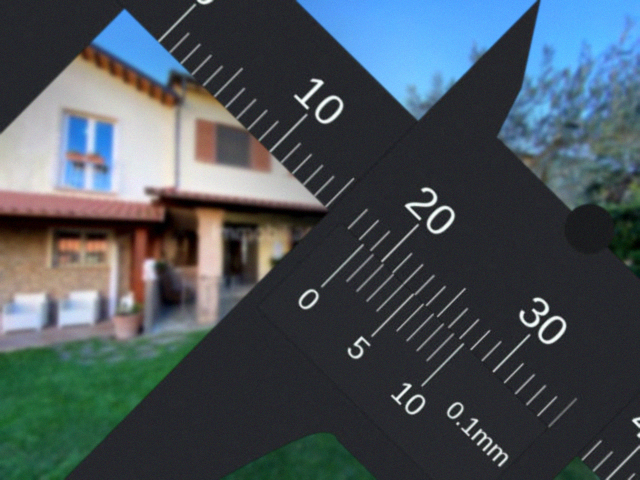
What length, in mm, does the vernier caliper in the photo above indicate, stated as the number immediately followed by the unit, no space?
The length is 18.4mm
